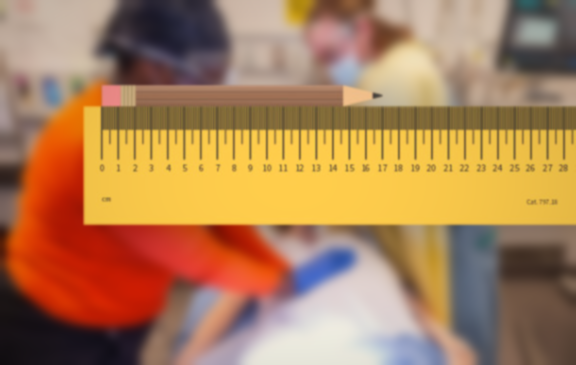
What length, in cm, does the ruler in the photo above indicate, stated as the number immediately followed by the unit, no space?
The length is 17cm
